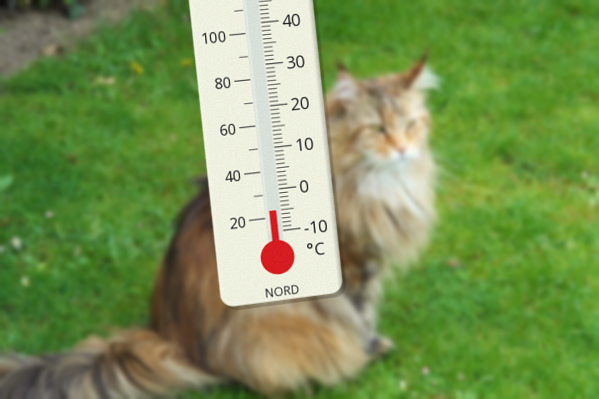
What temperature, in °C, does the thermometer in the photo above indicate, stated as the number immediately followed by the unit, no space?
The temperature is -5°C
